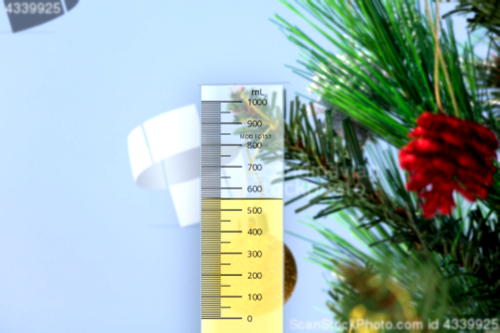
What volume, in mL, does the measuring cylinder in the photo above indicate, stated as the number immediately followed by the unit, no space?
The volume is 550mL
